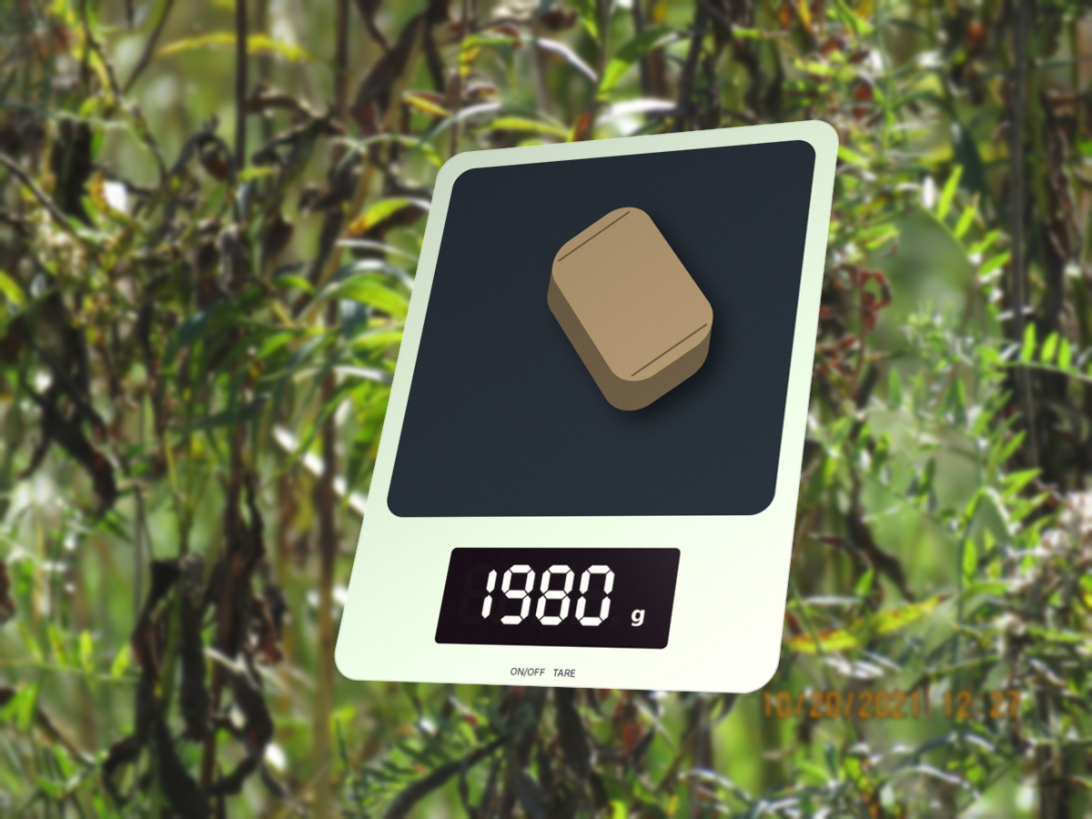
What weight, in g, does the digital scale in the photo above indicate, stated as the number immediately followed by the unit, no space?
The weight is 1980g
